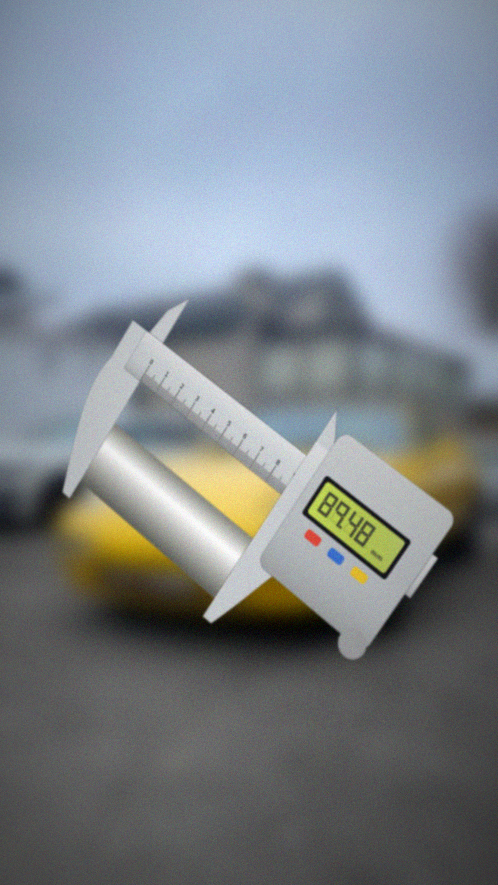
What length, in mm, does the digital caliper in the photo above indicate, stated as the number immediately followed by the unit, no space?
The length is 89.48mm
